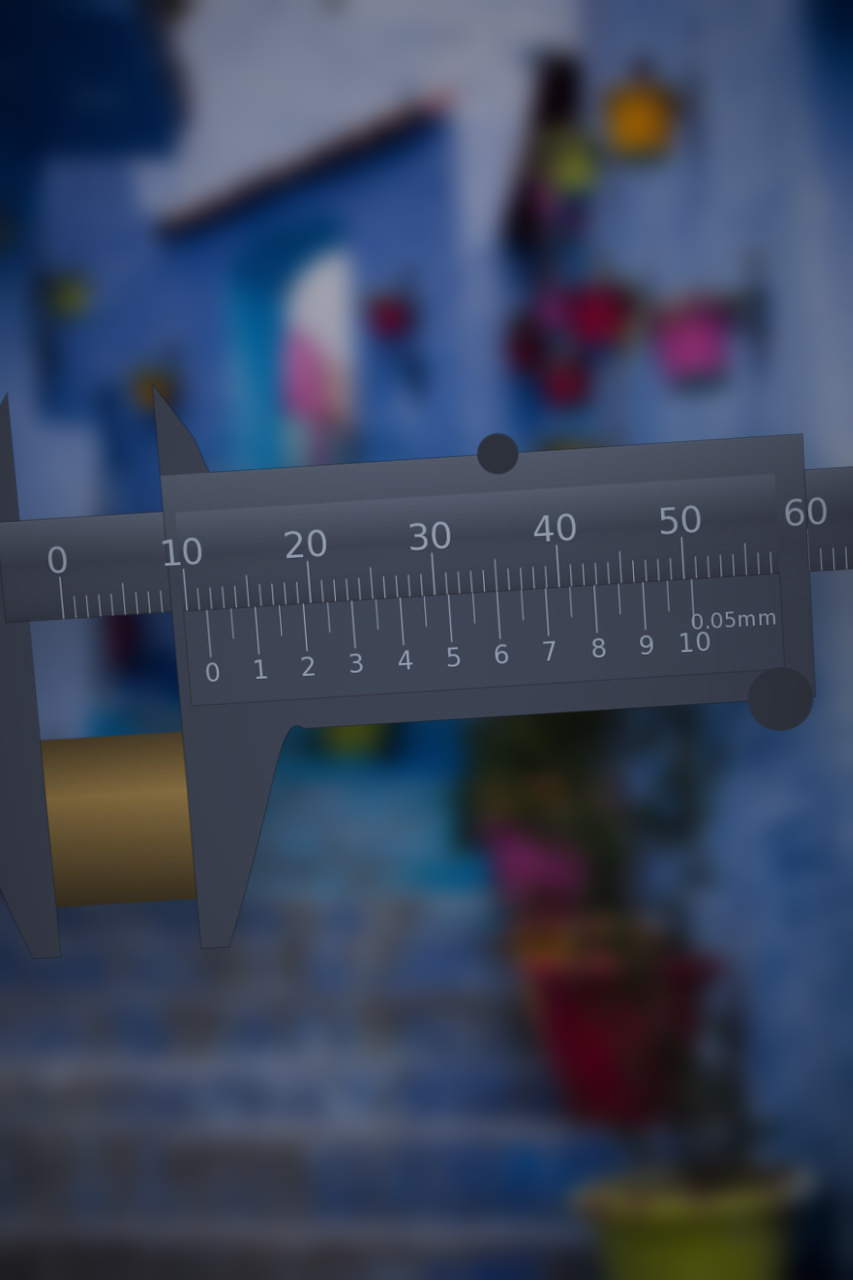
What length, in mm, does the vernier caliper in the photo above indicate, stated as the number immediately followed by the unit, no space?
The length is 11.6mm
